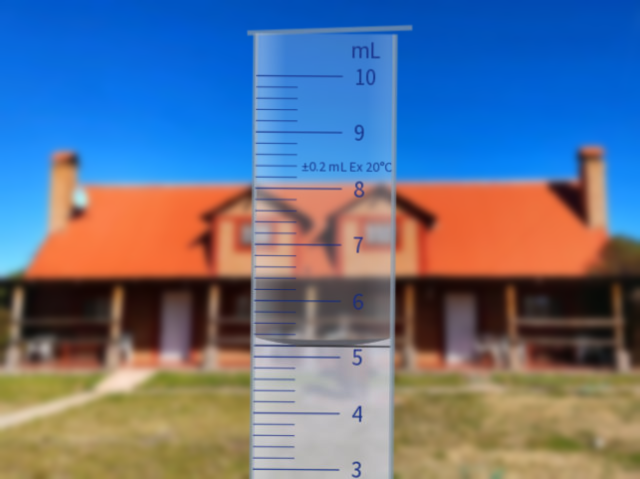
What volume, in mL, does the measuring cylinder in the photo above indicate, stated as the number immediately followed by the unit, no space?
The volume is 5.2mL
